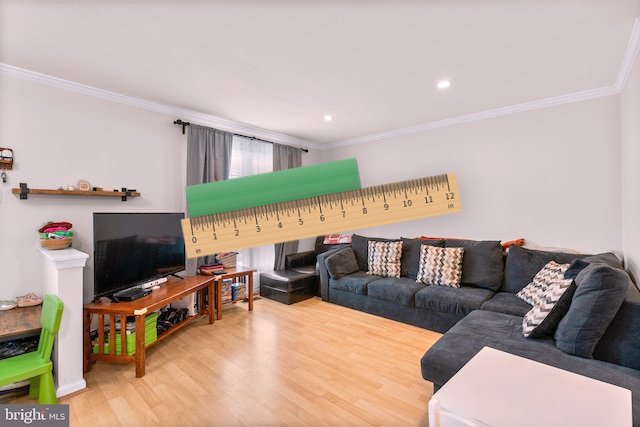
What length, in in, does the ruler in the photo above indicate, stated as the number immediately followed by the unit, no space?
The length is 8in
